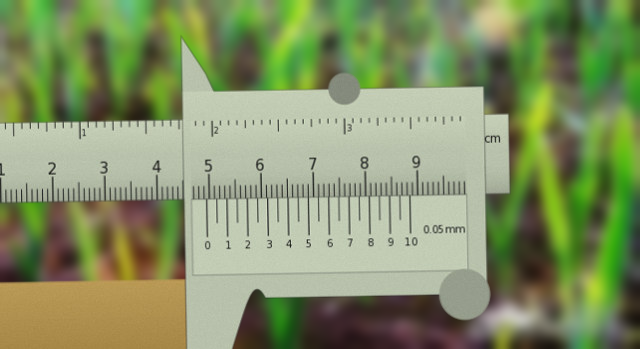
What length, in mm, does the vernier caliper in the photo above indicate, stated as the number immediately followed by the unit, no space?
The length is 49.5mm
